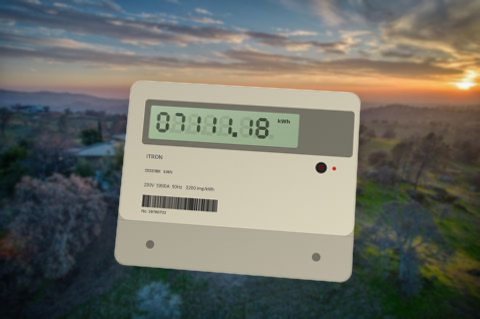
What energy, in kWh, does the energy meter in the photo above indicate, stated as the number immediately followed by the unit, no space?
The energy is 7111.18kWh
